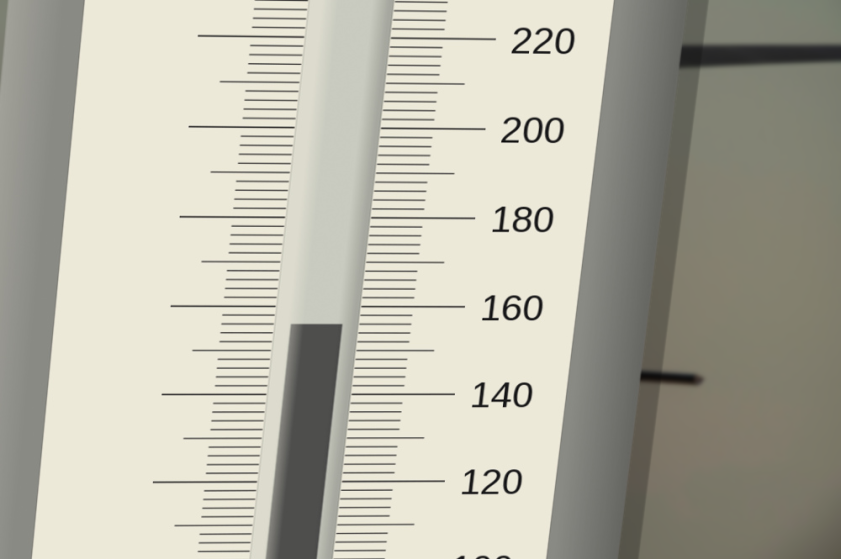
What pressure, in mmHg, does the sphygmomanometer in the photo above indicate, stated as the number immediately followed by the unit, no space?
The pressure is 156mmHg
